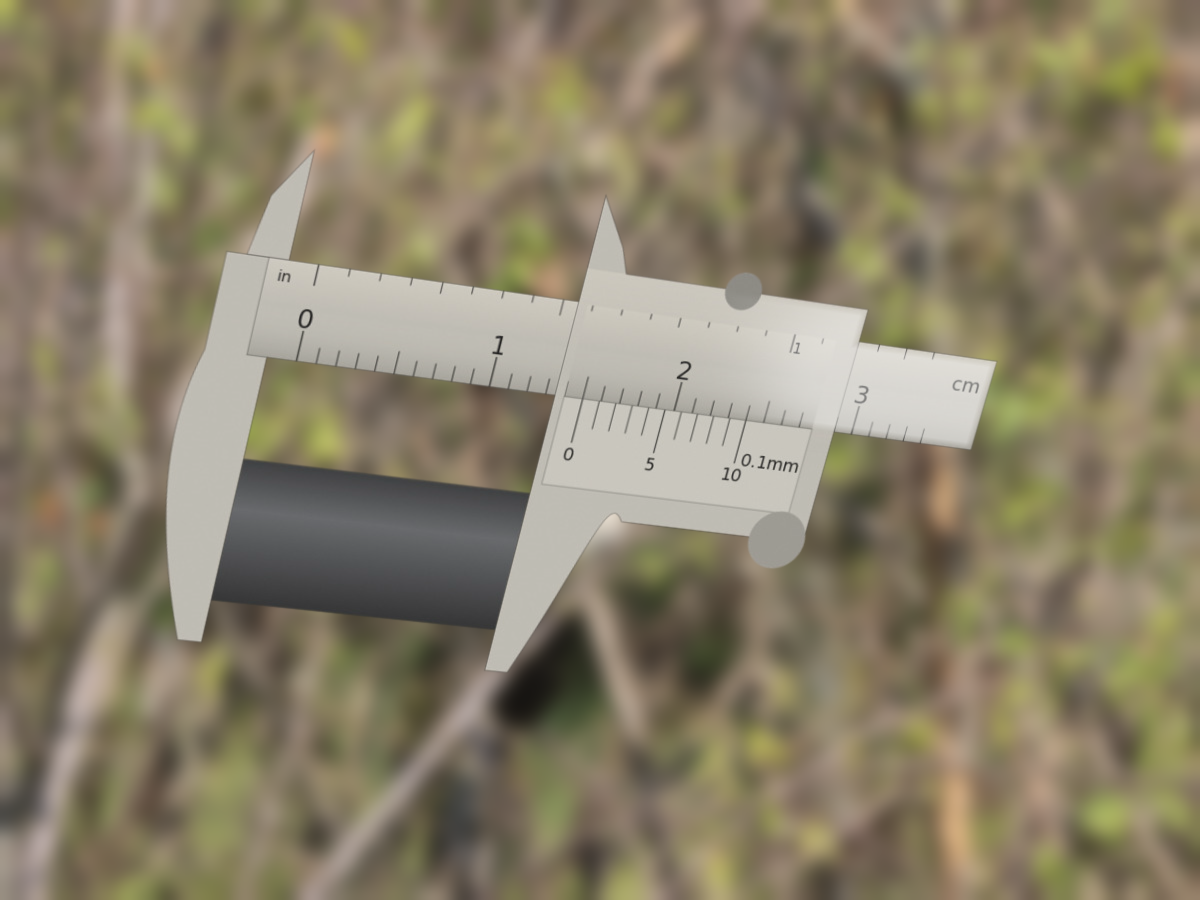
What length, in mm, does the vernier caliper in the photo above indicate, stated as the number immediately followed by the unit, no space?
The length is 15.0mm
